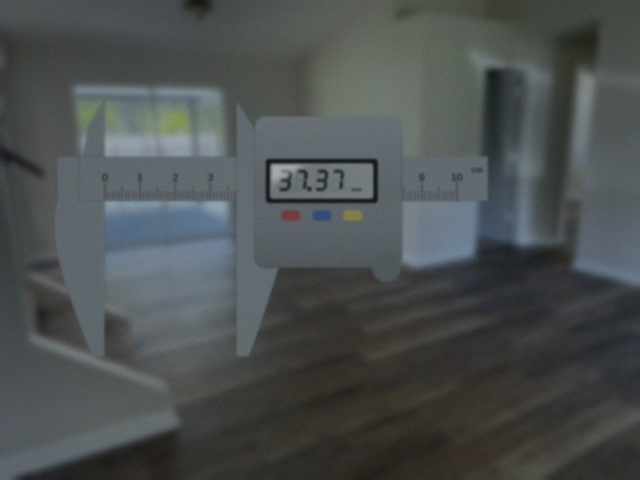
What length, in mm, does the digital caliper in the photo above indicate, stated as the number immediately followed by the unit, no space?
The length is 37.37mm
